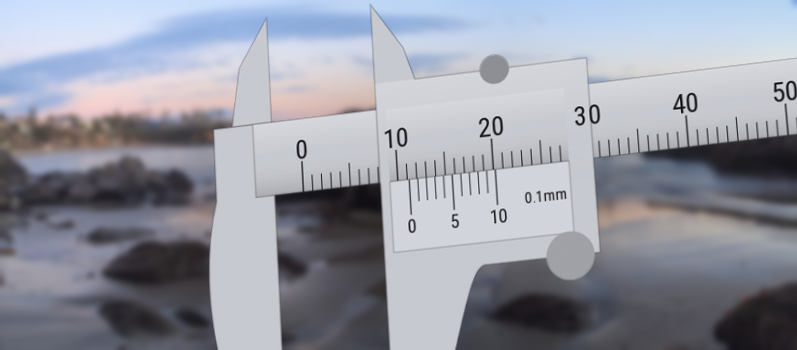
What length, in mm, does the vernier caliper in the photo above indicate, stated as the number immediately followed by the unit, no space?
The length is 11.2mm
